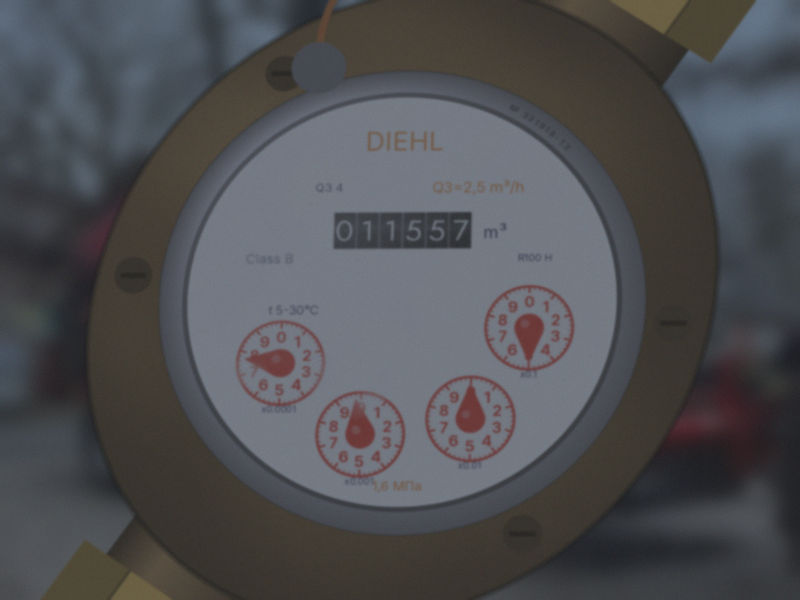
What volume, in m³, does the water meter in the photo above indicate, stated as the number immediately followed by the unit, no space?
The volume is 11557.4997m³
